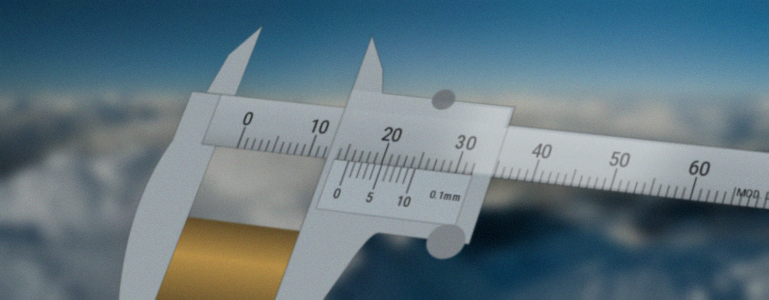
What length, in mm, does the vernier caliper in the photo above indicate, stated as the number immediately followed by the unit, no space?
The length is 15.6mm
